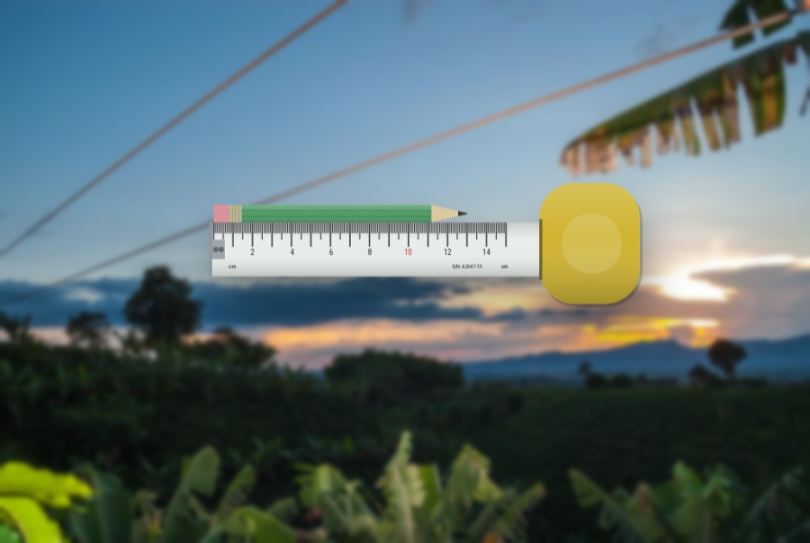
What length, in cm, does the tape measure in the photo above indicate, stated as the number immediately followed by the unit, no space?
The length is 13cm
